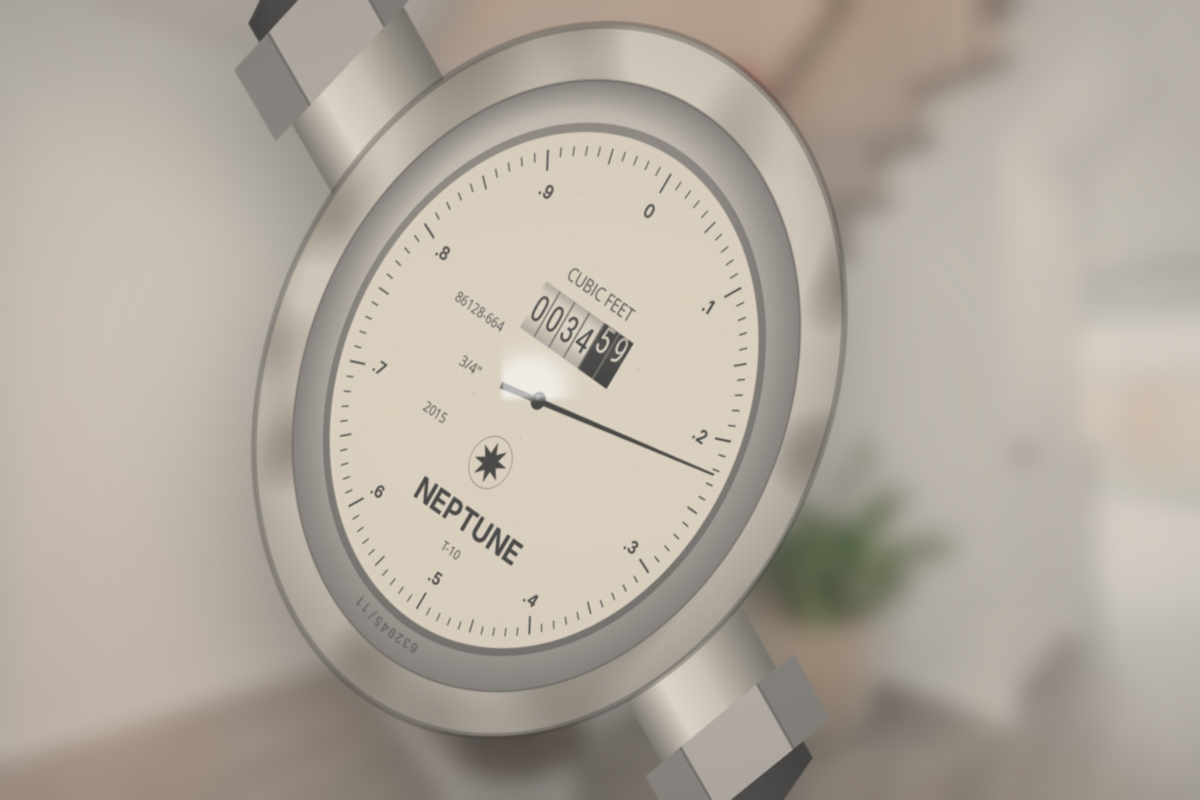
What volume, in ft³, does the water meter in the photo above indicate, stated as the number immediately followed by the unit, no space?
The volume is 3459.22ft³
